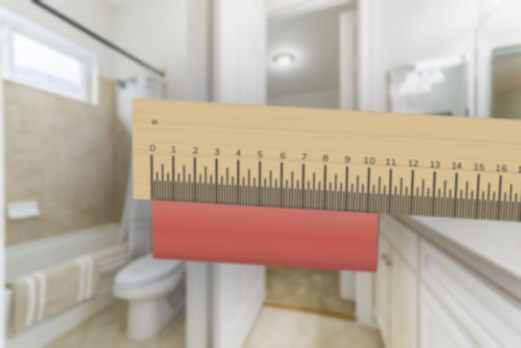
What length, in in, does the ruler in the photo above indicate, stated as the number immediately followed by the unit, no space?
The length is 10.5in
